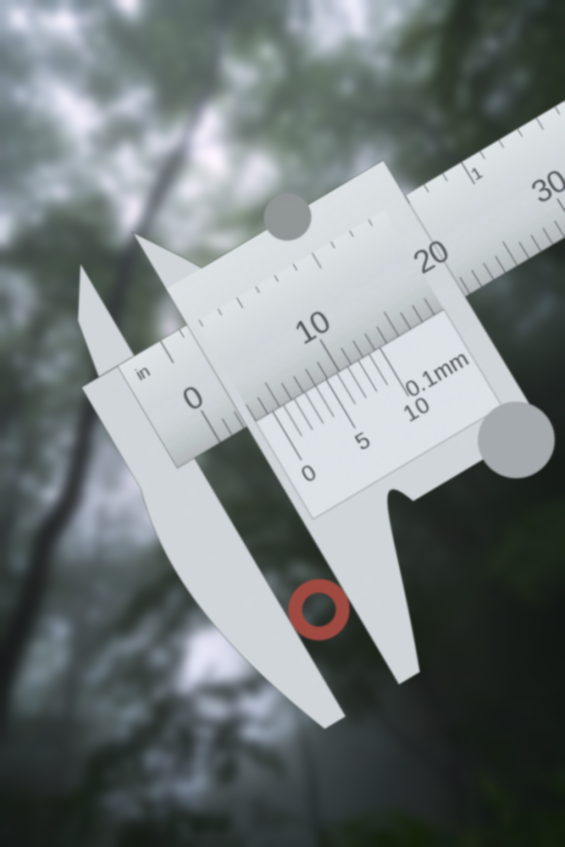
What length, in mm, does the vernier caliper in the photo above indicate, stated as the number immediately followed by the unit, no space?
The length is 4.4mm
